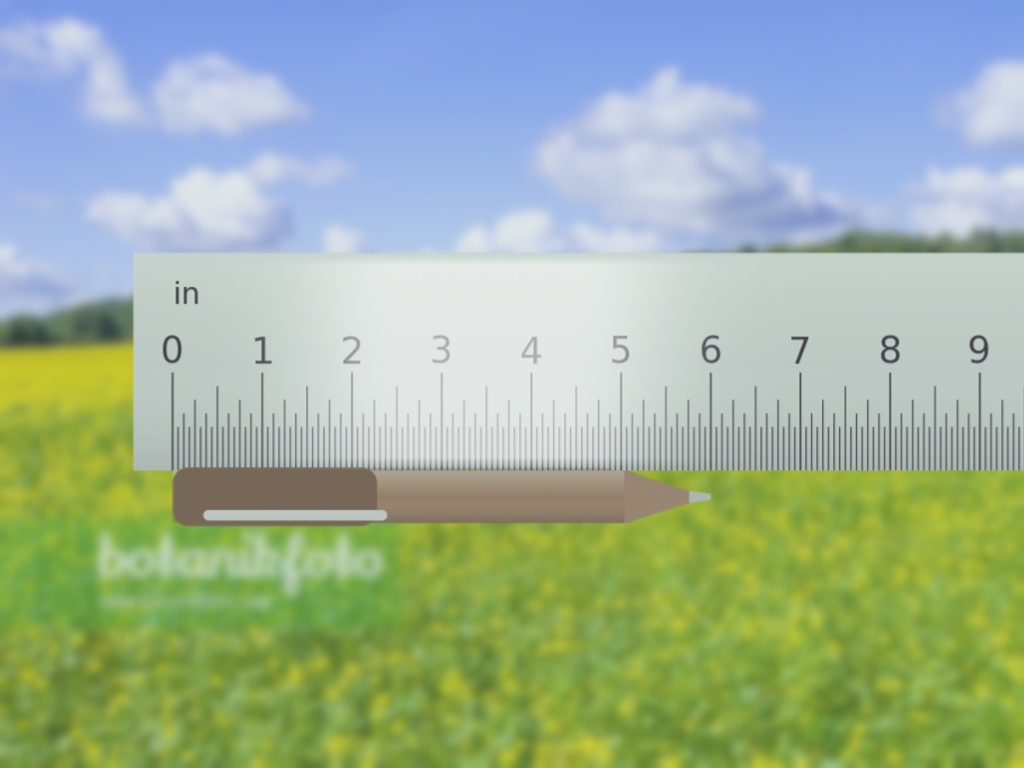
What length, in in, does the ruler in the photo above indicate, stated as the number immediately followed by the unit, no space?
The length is 6in
